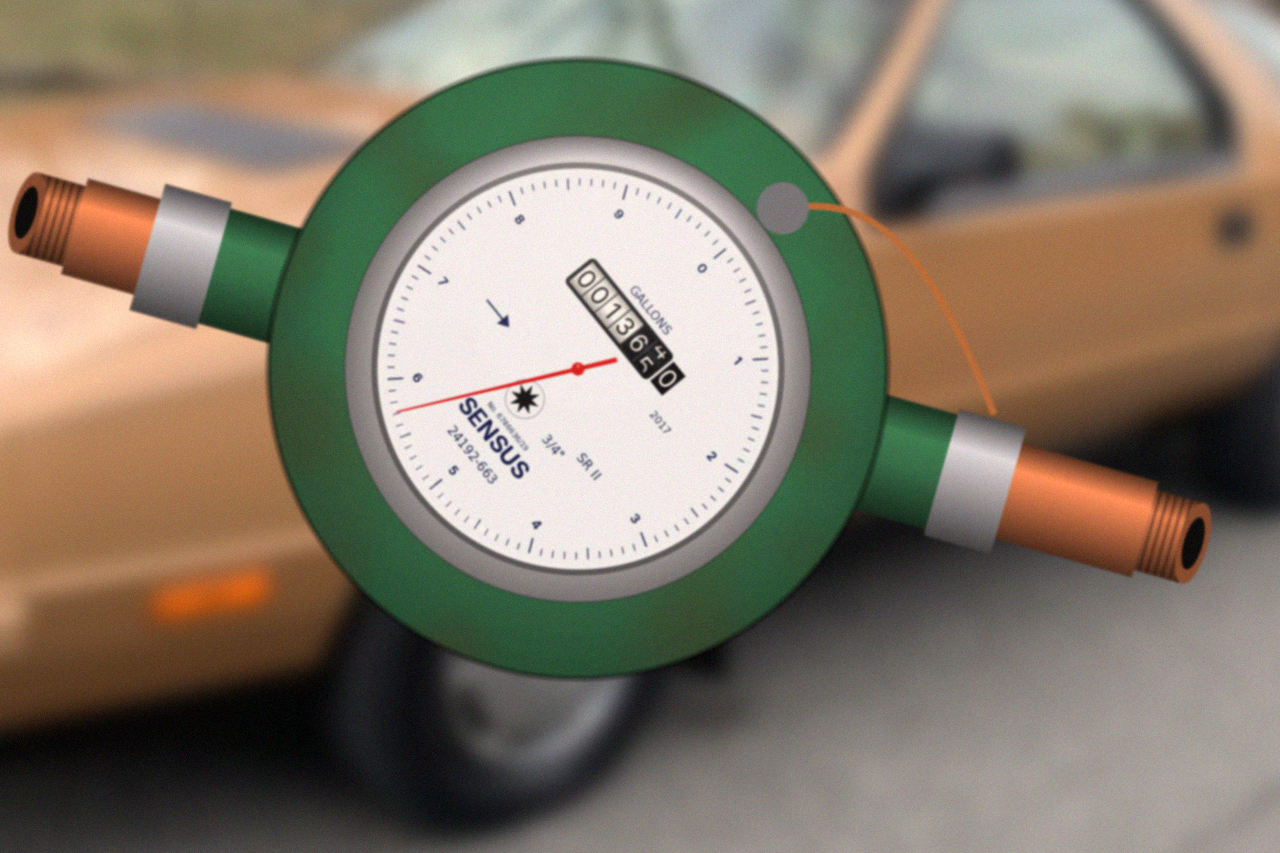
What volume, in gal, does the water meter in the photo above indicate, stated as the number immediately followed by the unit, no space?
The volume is 13645.7gal
